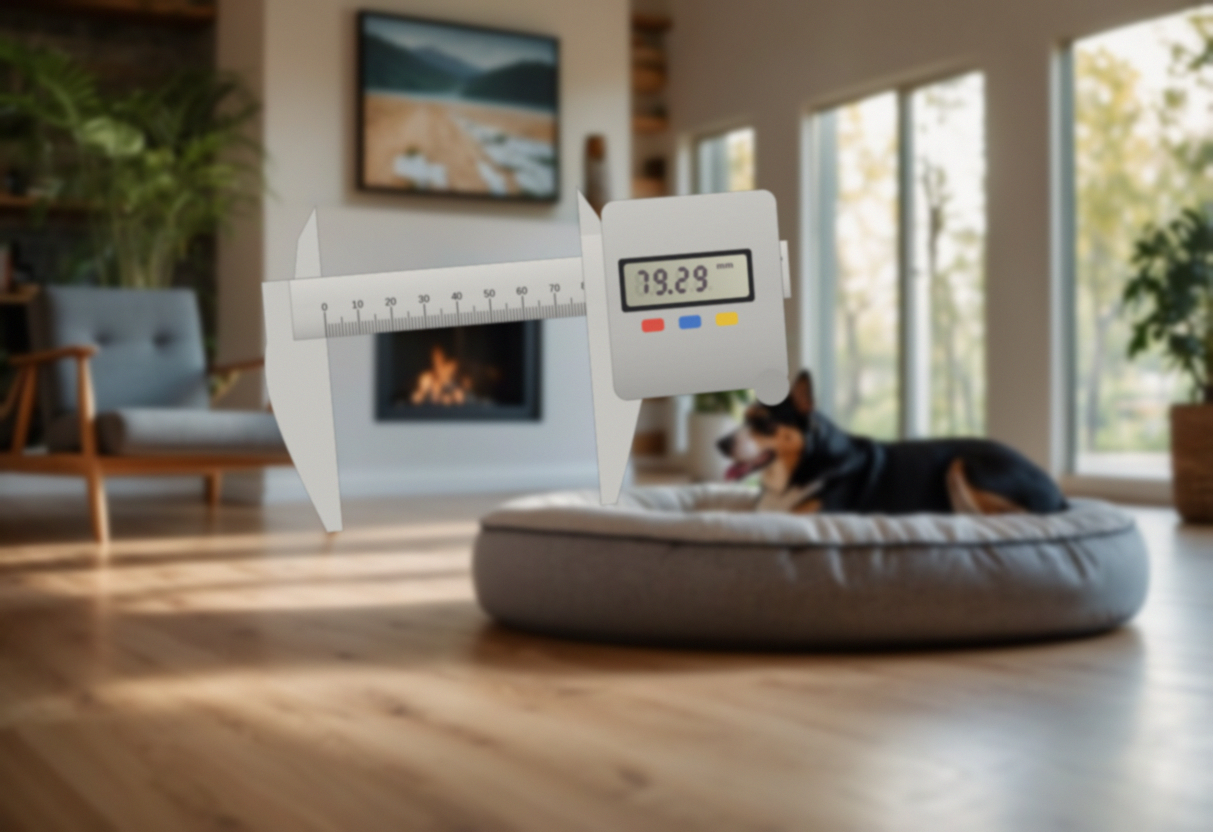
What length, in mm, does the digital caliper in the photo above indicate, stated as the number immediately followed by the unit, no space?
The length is 79.29mm
